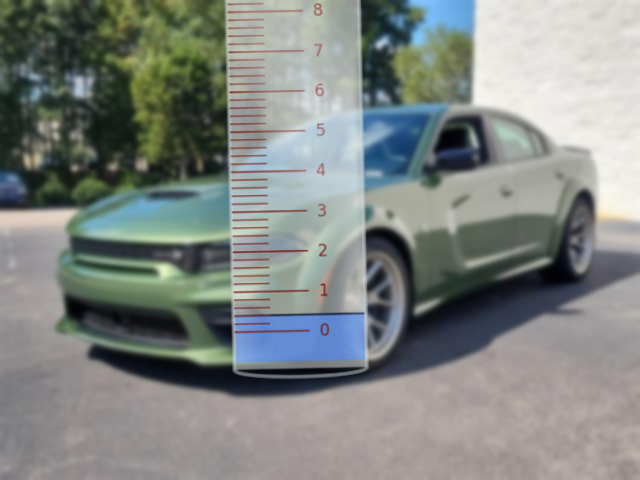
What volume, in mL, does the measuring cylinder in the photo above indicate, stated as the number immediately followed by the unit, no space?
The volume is 0.4mL
